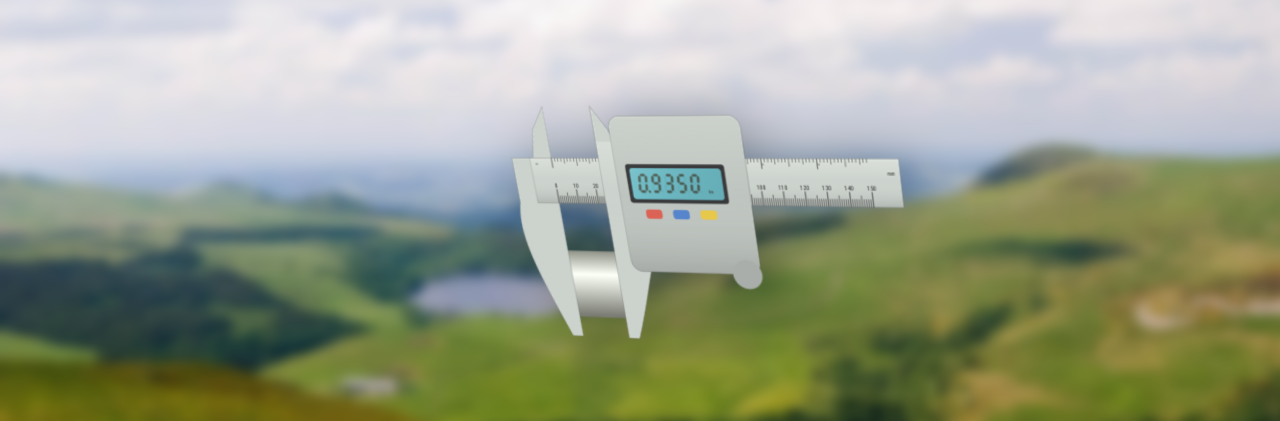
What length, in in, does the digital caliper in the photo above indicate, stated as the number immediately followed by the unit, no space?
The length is 0.9350in
